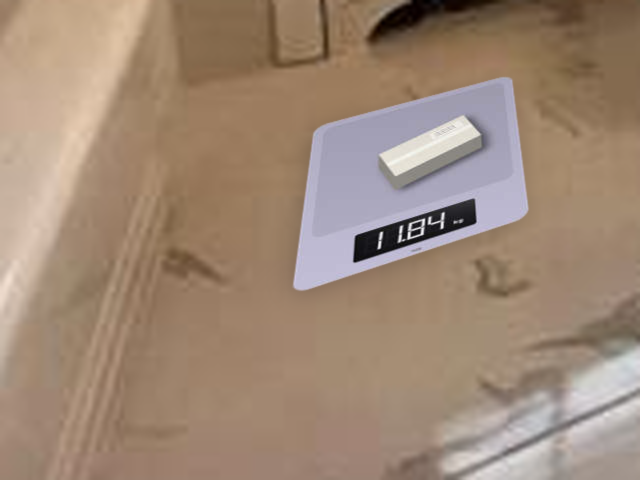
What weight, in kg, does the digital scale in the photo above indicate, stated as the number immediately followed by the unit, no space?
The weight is 11.84kg
